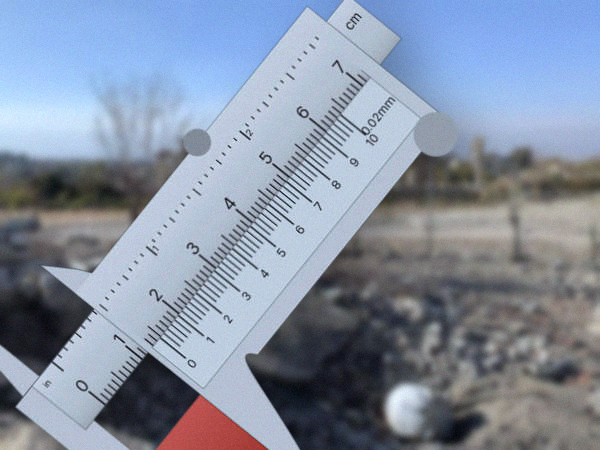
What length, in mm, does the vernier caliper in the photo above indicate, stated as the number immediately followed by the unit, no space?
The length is 14.8mm
